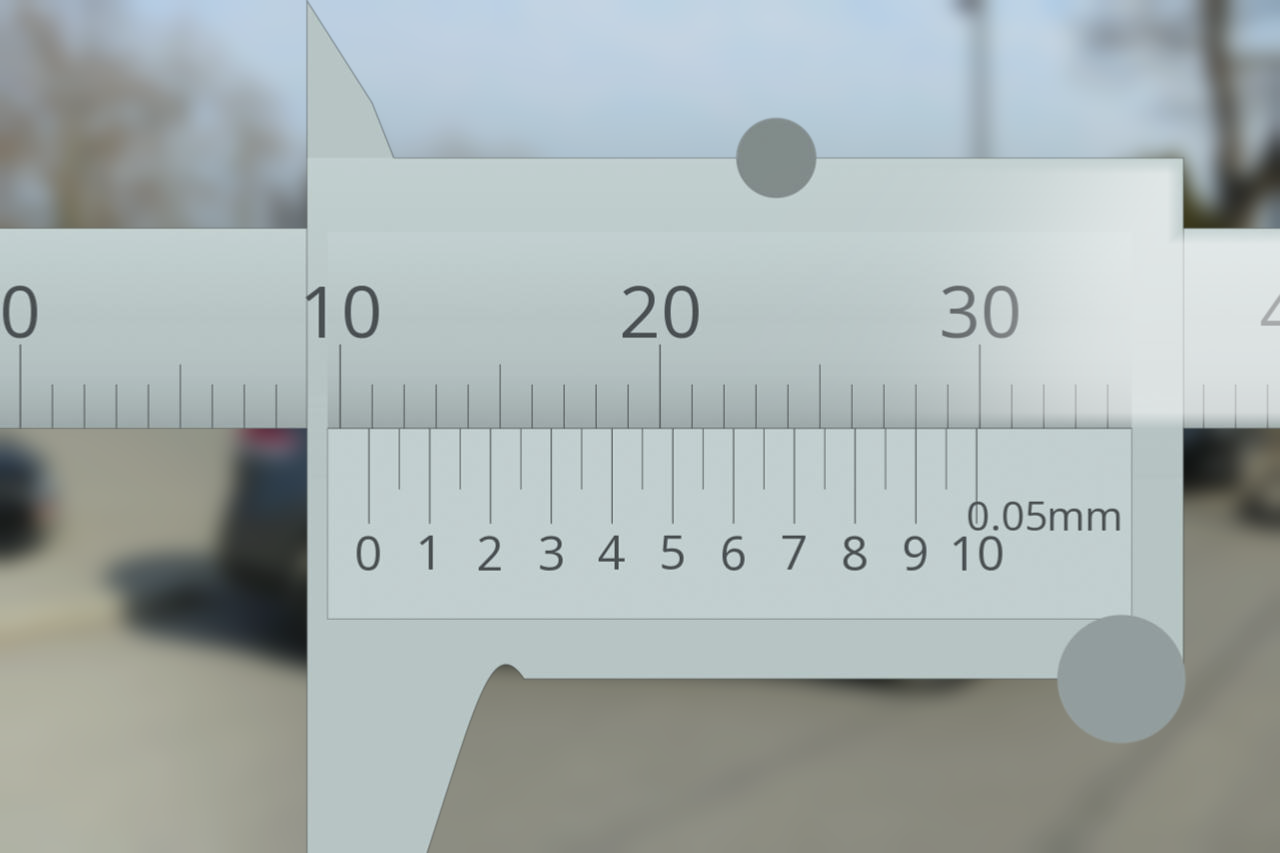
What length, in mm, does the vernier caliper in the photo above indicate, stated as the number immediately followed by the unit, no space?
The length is 10.90mm
